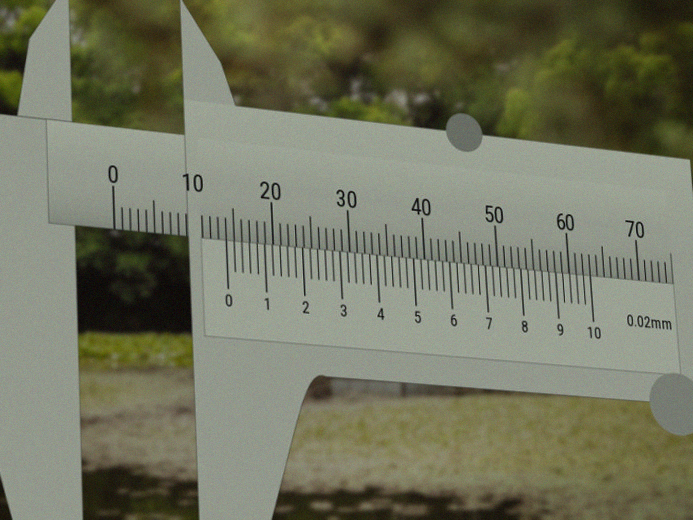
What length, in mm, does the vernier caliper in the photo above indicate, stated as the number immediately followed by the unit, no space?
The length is 14.0mm
